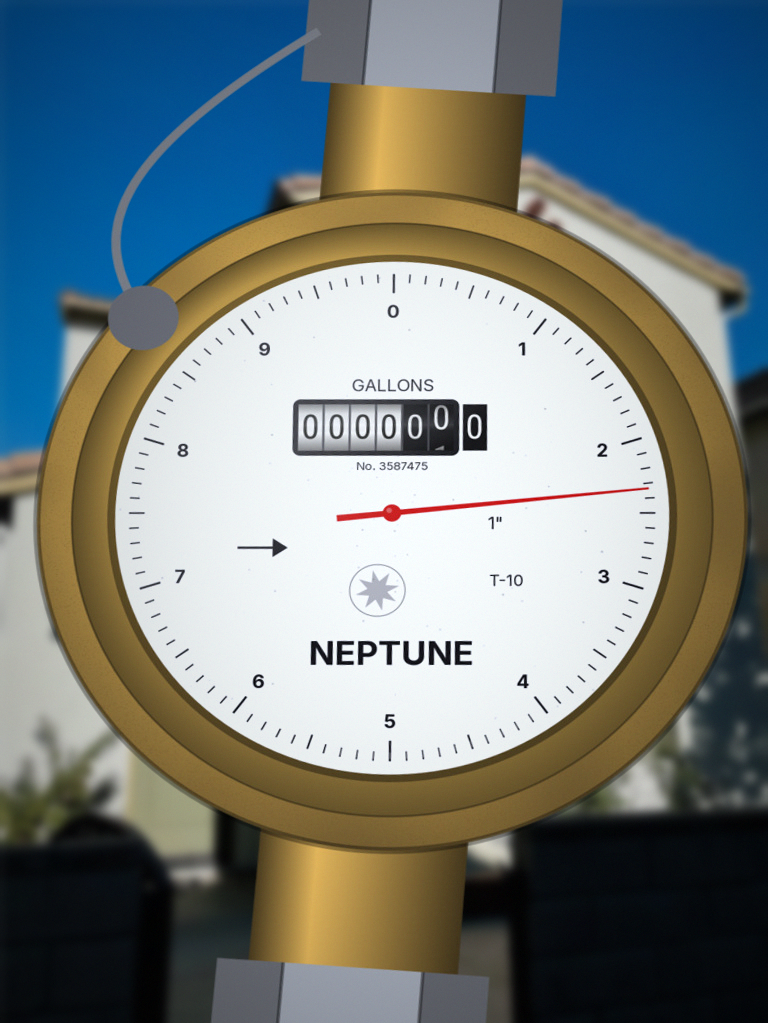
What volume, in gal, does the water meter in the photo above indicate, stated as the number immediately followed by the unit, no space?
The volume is 2.3gal
